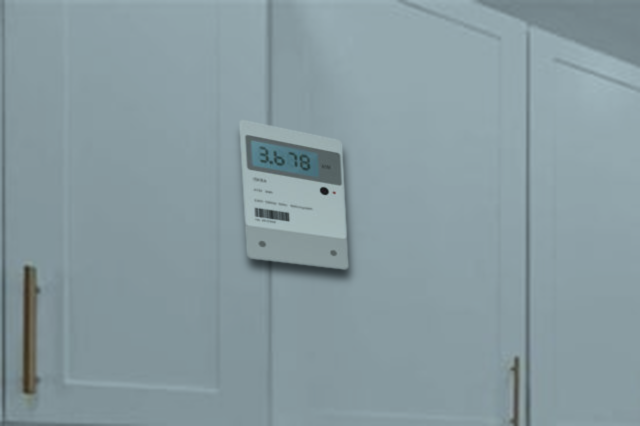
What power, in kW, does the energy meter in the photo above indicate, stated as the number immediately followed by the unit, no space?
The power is 3.678kW
